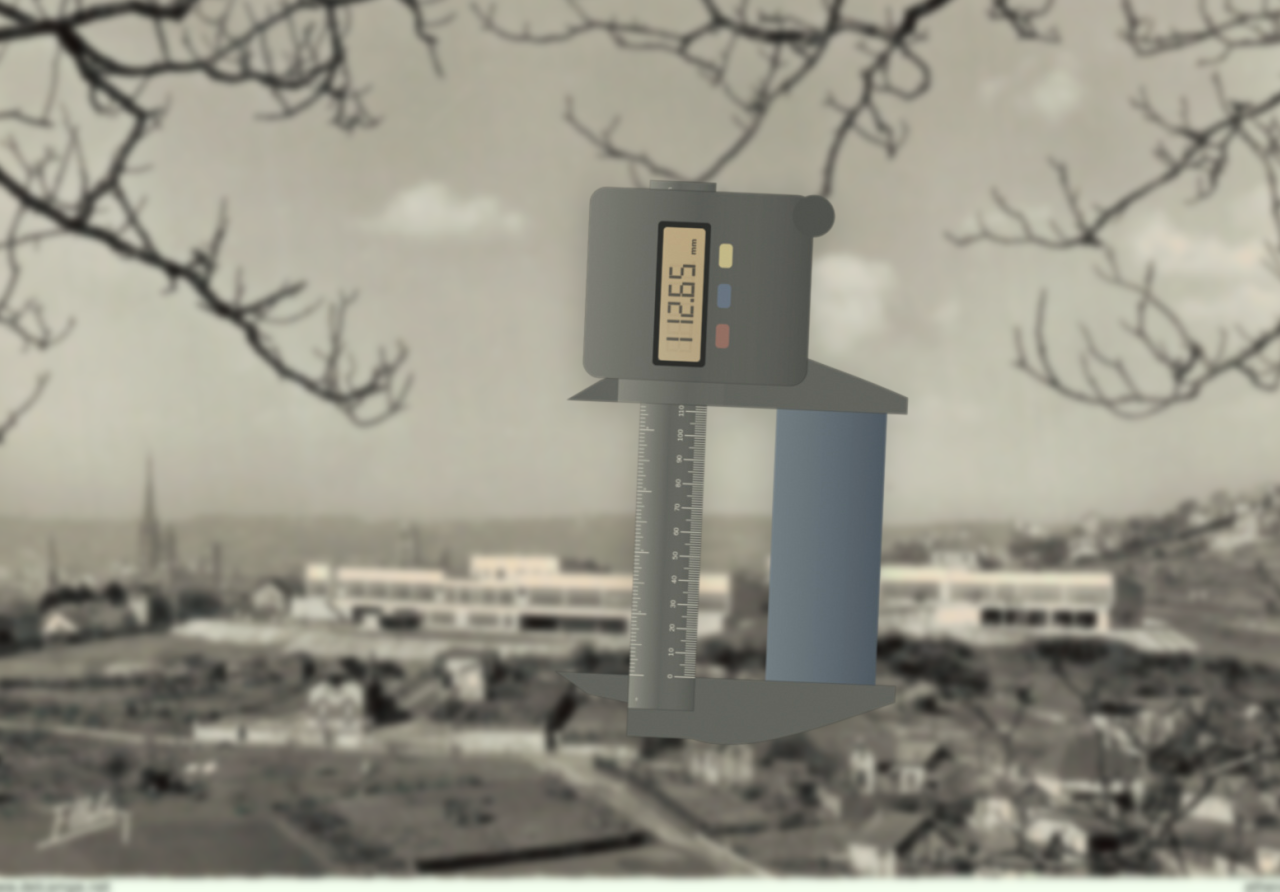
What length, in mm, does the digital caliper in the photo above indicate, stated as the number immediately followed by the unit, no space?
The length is 112.65mm
